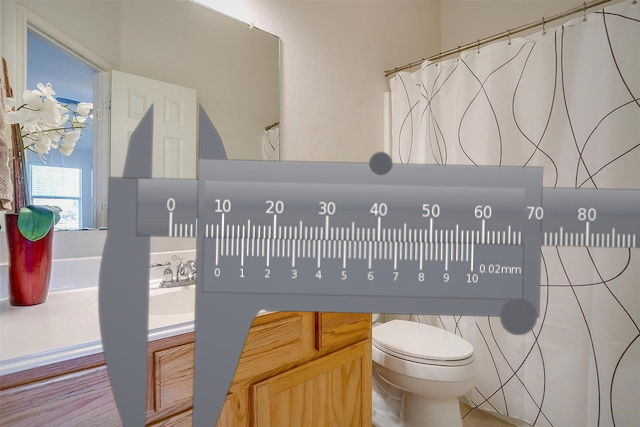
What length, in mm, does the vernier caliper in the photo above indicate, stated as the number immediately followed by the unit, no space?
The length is 9.0mm
